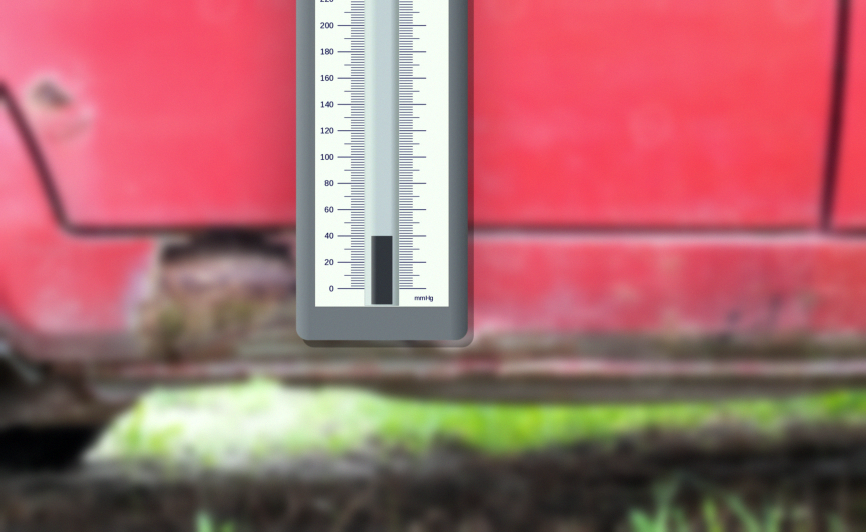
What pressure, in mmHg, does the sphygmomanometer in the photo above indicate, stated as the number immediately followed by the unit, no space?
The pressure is 40mmHg
